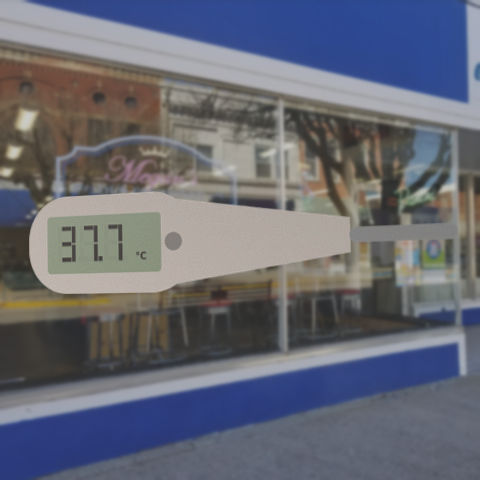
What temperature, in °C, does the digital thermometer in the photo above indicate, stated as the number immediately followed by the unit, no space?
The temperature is 37.7°C
